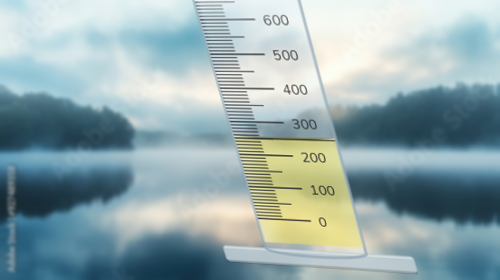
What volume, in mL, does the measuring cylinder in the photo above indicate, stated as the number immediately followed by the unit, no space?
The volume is 250mL
